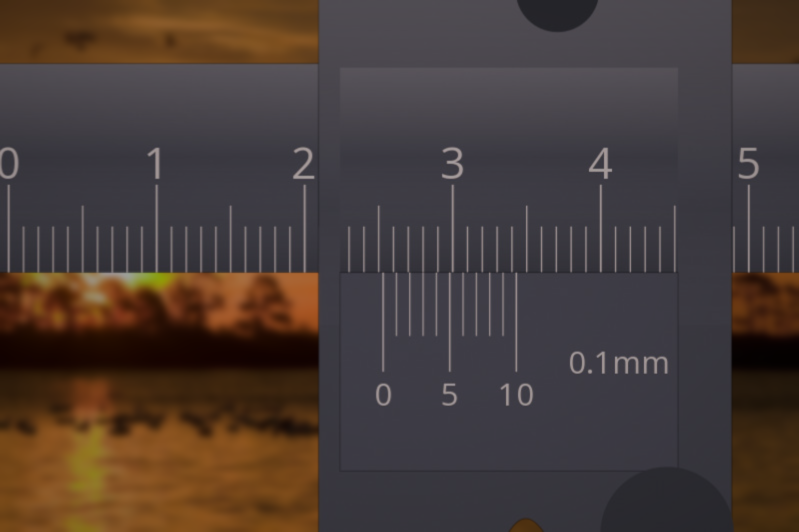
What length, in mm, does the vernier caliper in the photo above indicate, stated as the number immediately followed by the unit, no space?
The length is 25.3mm
